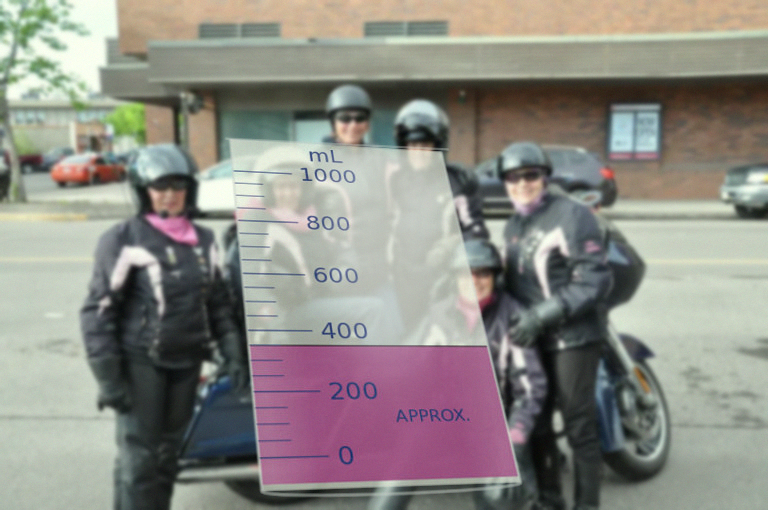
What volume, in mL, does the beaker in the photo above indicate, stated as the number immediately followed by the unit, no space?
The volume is 350mL
